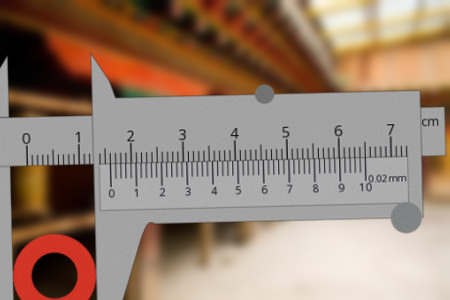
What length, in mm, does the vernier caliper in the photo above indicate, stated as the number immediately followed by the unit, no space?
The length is 16.0mm
